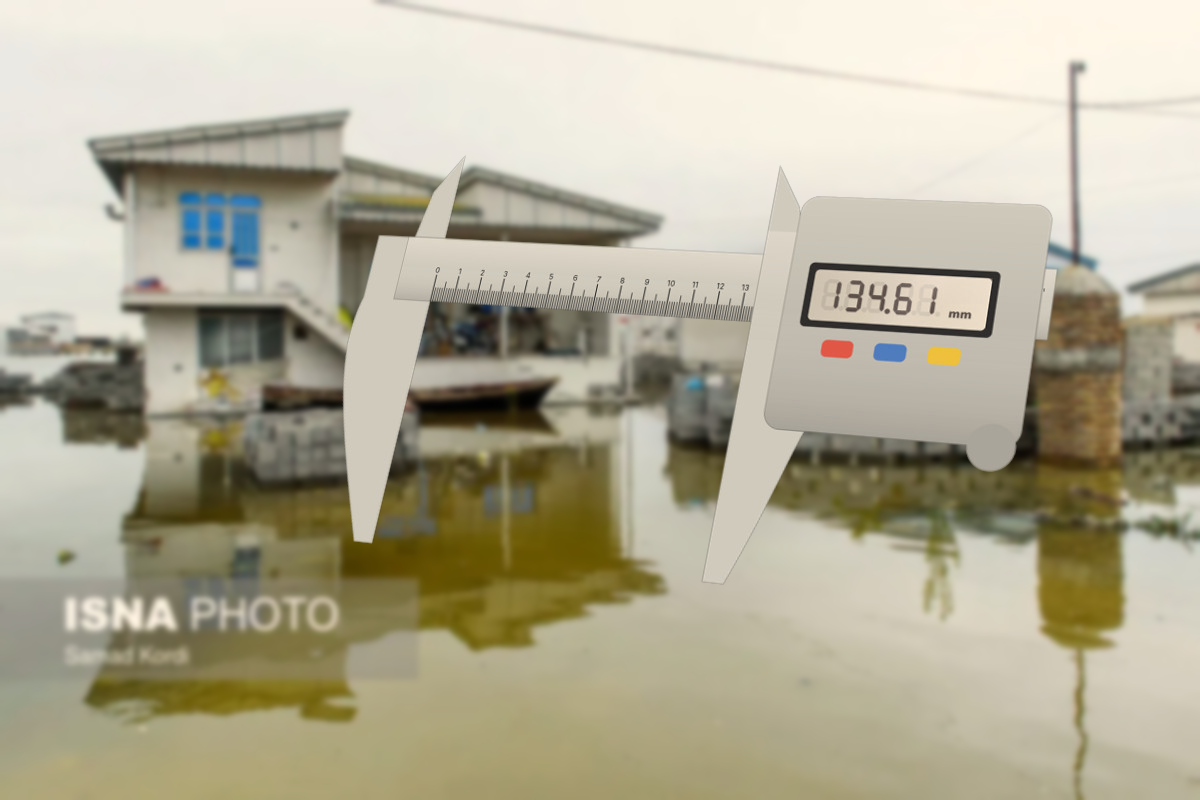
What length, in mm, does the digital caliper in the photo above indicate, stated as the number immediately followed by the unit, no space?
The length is 134.61mm
